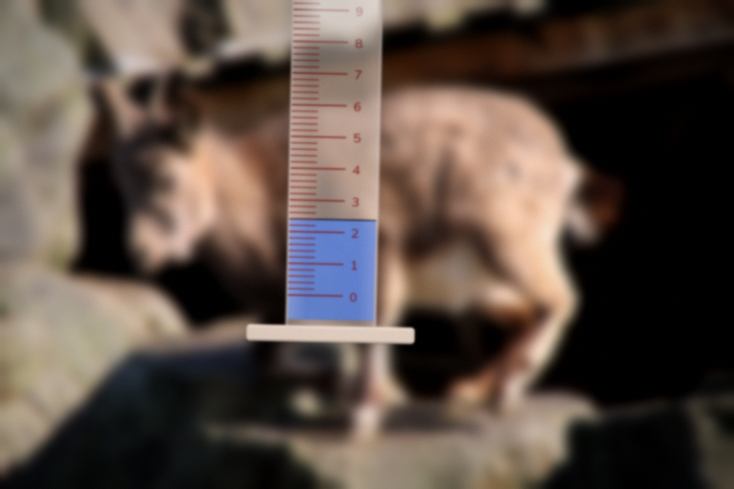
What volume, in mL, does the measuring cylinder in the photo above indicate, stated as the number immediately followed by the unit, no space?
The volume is 2.4mL
